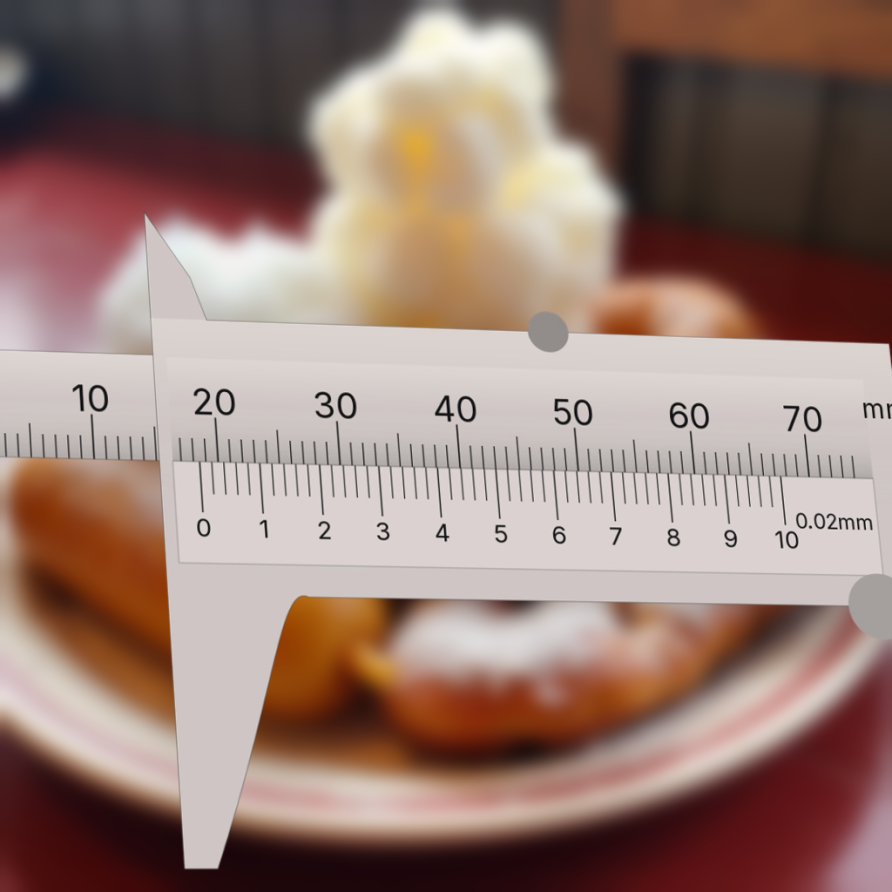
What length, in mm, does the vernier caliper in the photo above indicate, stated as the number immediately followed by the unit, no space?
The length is 18.5mm
